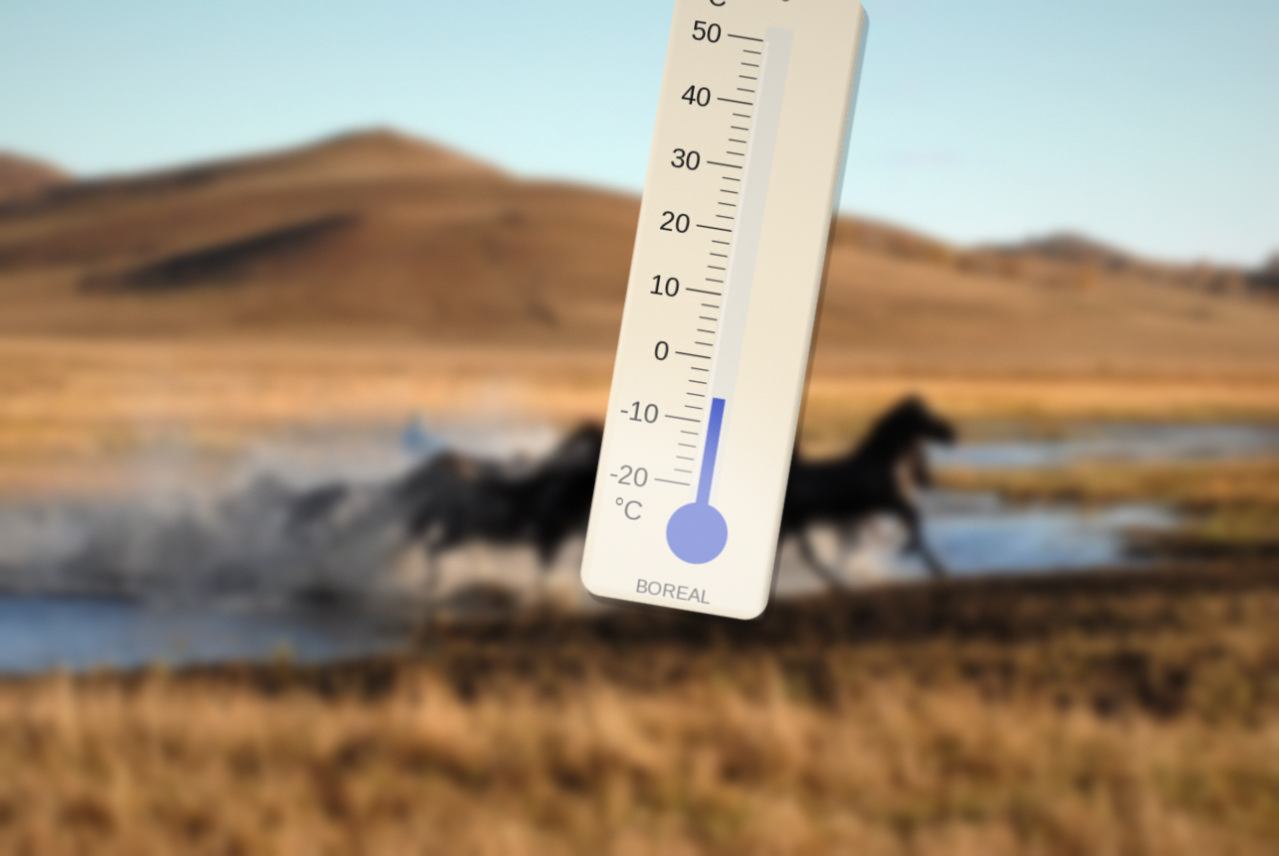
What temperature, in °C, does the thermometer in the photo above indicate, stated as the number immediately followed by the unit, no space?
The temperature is -6°C
